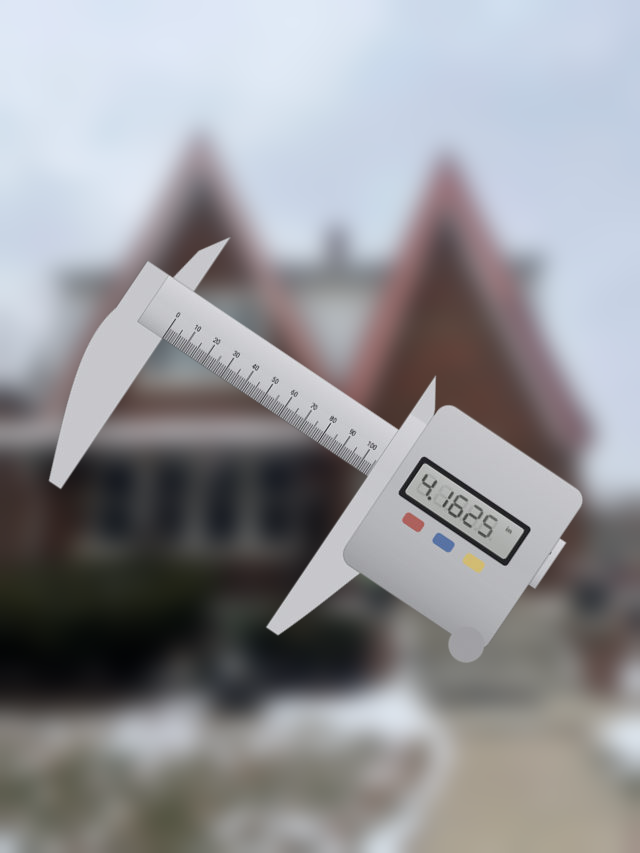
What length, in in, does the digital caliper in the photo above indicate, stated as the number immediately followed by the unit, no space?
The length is 4.1625in
